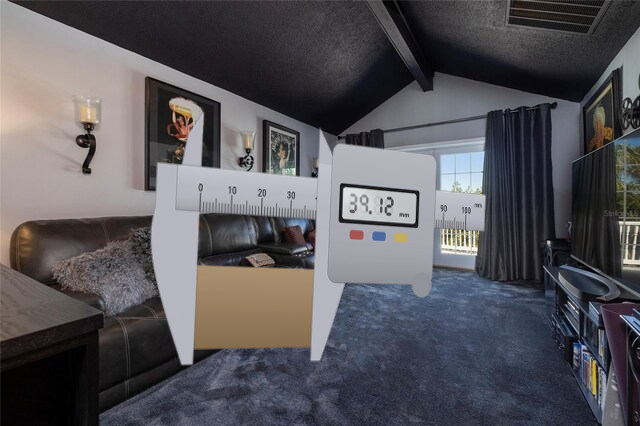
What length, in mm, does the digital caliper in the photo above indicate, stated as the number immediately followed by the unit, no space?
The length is 39.12mm
